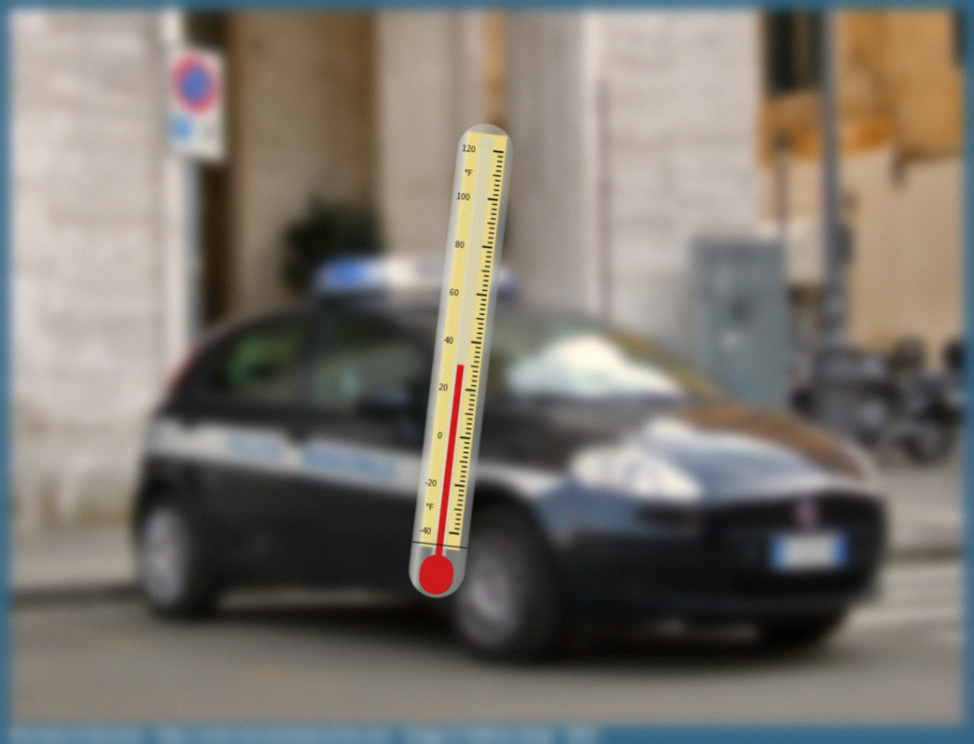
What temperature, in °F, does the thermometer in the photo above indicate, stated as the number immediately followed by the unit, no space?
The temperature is 30°F
